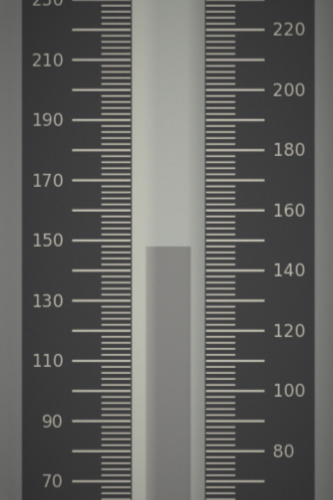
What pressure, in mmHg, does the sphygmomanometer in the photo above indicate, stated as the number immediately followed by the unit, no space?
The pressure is 148mmHg
